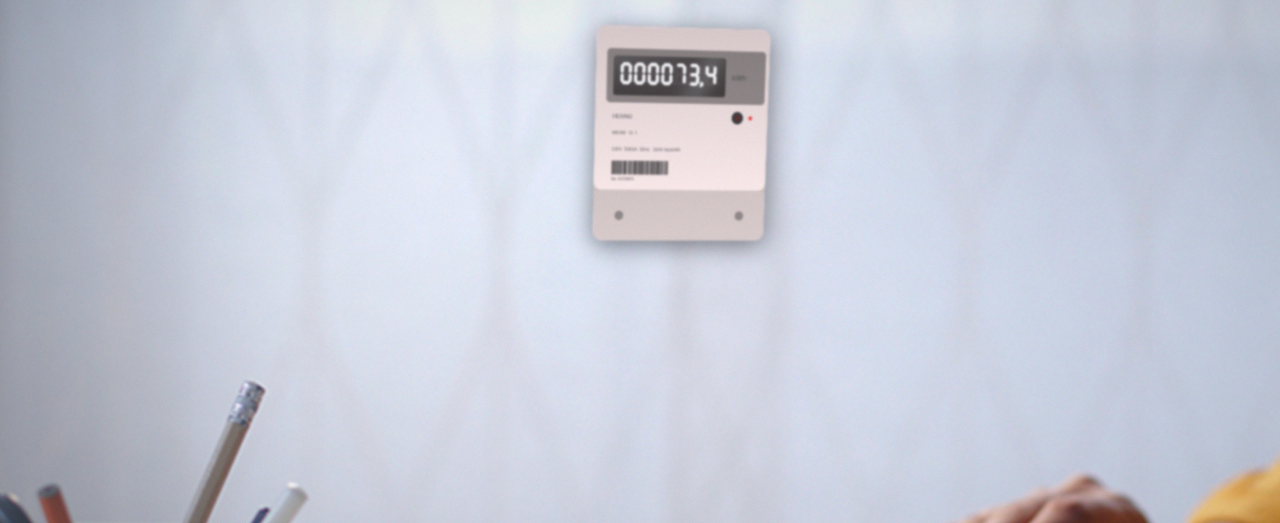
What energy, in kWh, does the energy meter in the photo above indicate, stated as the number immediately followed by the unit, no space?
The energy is 73.4kWh
